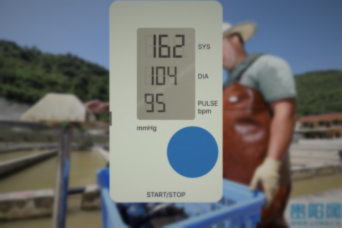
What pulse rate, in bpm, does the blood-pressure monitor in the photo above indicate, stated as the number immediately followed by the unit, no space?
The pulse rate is 95bpm
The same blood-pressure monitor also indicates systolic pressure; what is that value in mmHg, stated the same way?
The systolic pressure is 162mmHg
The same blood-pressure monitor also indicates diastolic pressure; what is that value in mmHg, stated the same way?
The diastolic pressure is 104mmHg
